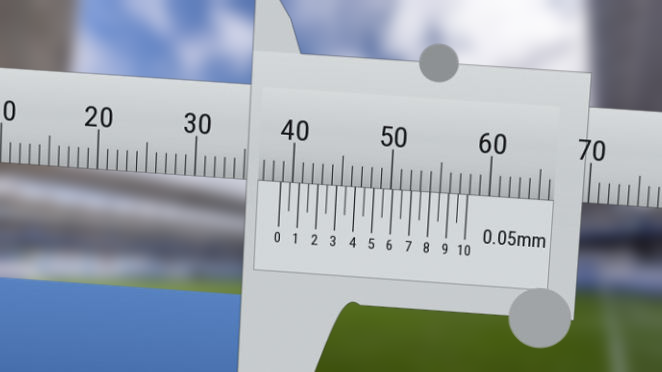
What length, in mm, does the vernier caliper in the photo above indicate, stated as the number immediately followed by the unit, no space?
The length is 38.8mm
